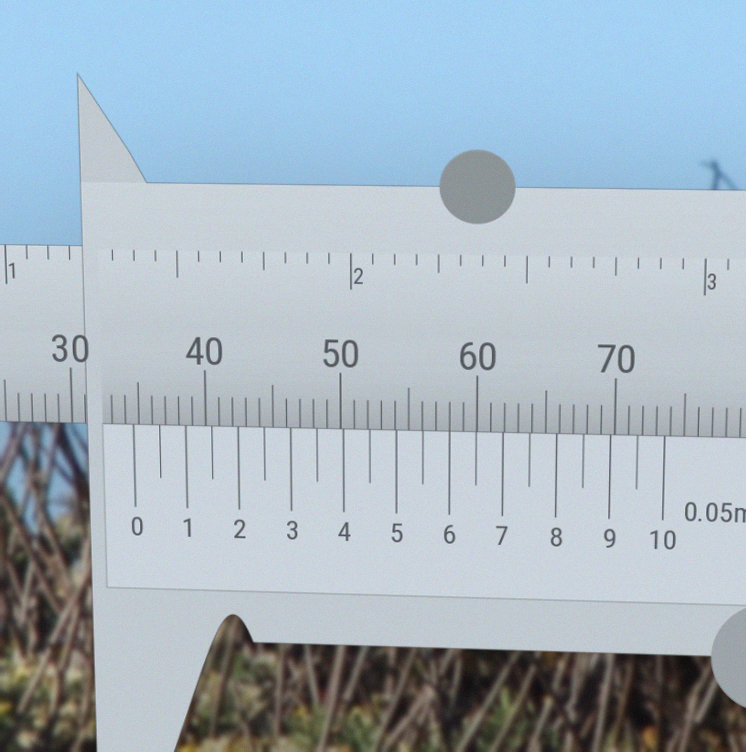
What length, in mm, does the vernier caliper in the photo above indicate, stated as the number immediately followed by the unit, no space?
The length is 34.6mm
